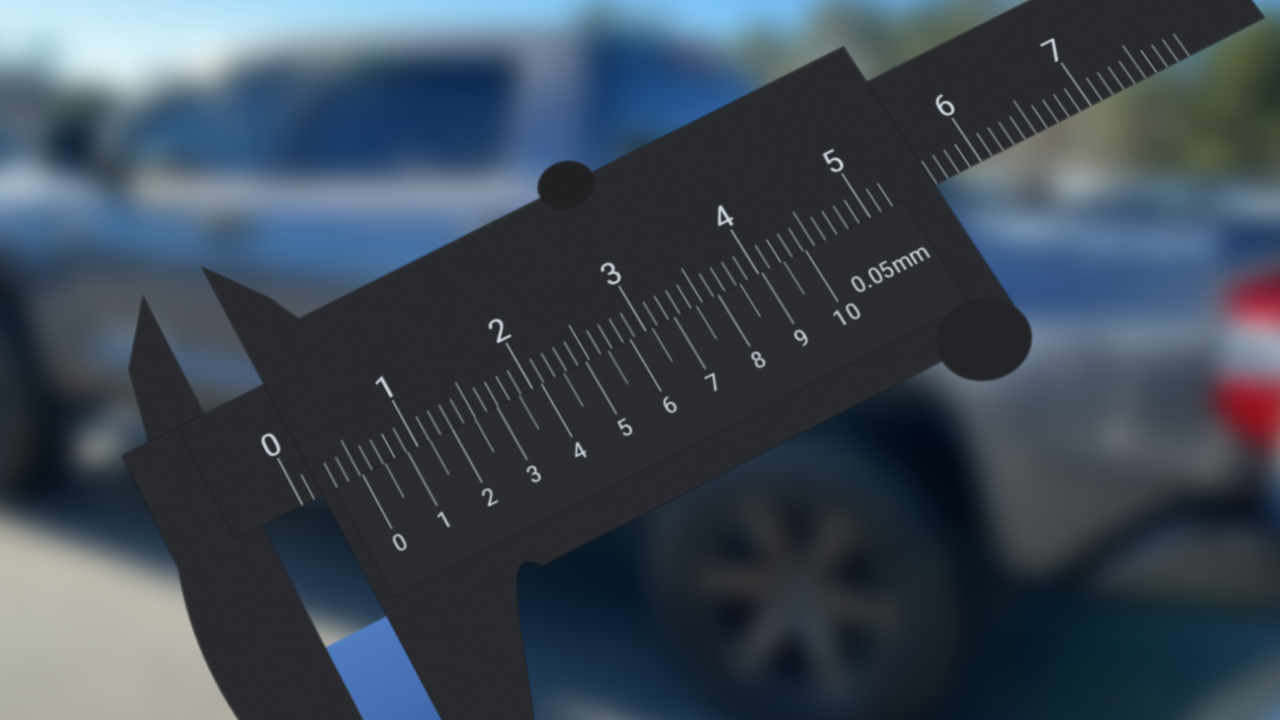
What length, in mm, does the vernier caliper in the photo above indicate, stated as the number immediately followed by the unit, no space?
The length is 5.2mm
